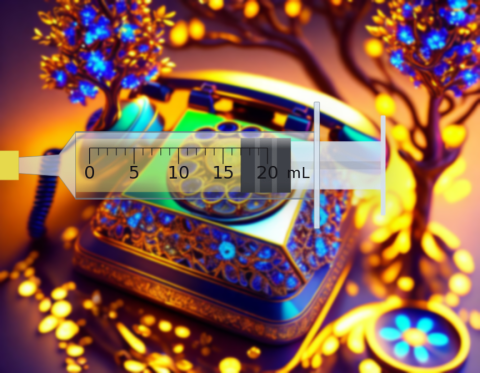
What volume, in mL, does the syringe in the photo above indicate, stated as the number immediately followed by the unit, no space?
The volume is 17mL
